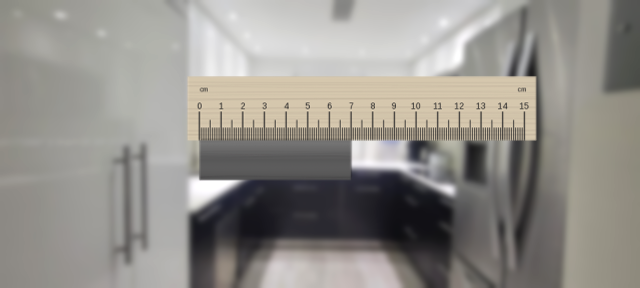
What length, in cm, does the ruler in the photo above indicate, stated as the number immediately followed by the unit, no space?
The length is 7cm
